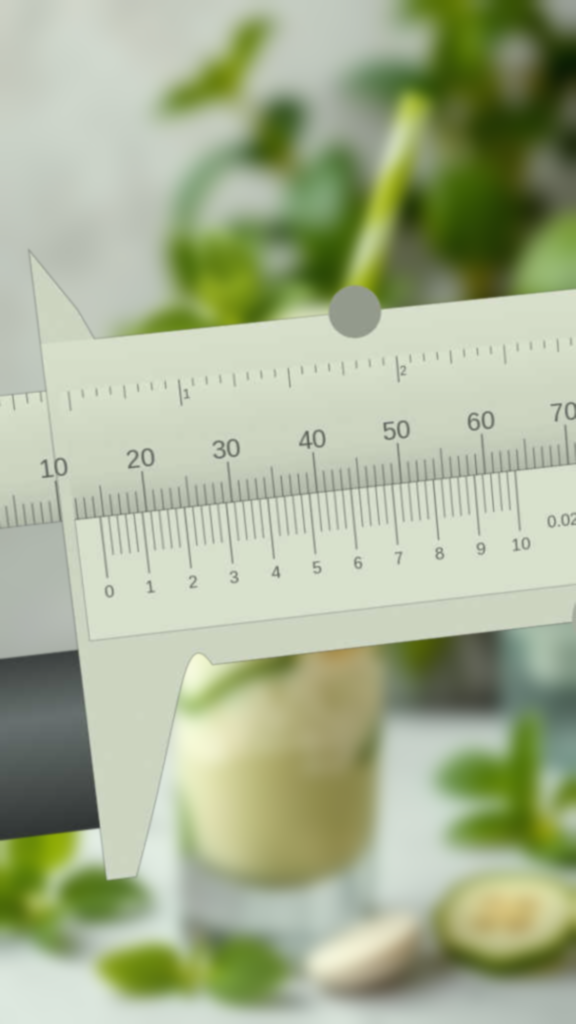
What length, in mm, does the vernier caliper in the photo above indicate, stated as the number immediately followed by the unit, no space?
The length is 14.6mm
